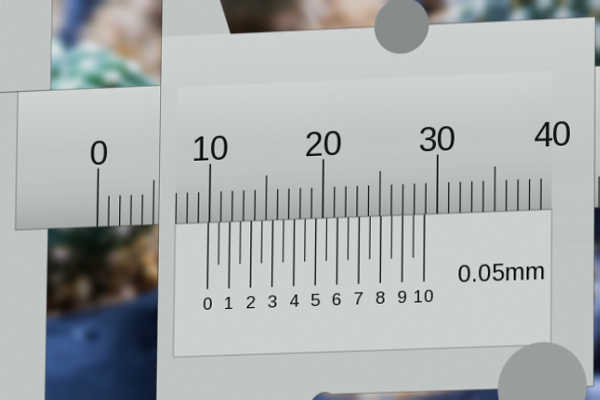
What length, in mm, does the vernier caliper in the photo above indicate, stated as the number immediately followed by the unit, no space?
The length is 9.9mm
